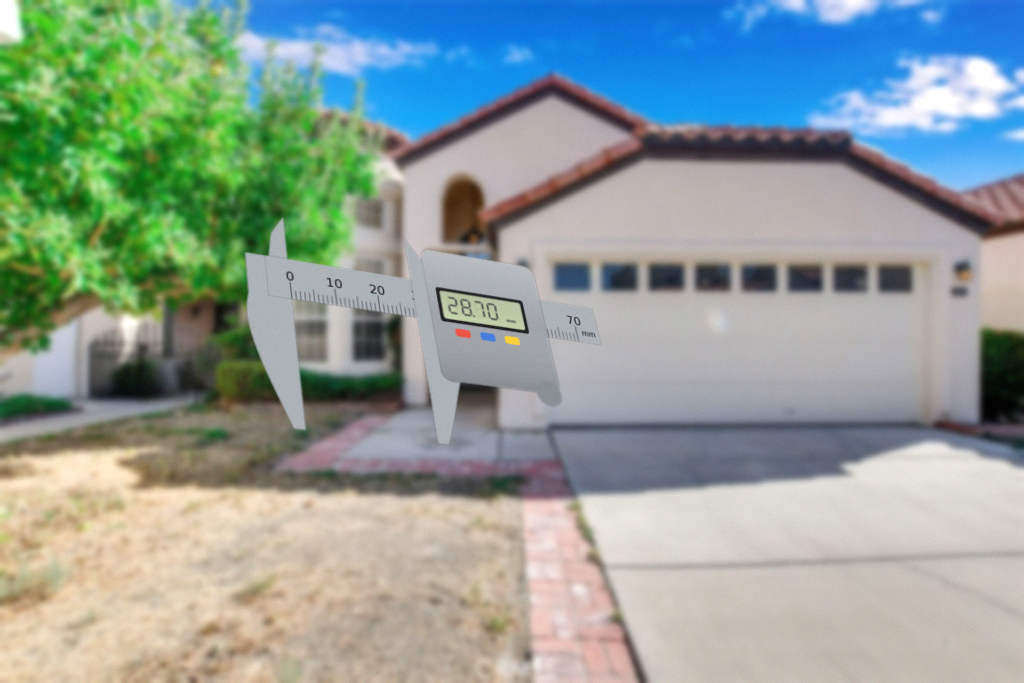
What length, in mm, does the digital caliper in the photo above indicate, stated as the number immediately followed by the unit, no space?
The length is 28.70mm
